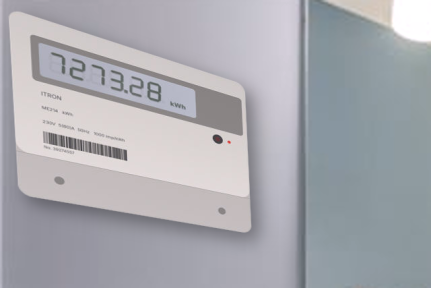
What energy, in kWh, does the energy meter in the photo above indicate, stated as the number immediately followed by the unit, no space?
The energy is 7273.28kWh
